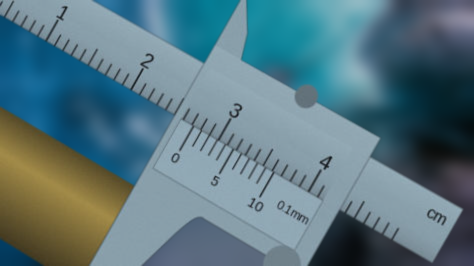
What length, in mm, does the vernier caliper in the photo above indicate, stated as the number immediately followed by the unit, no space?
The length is 27.2mm
